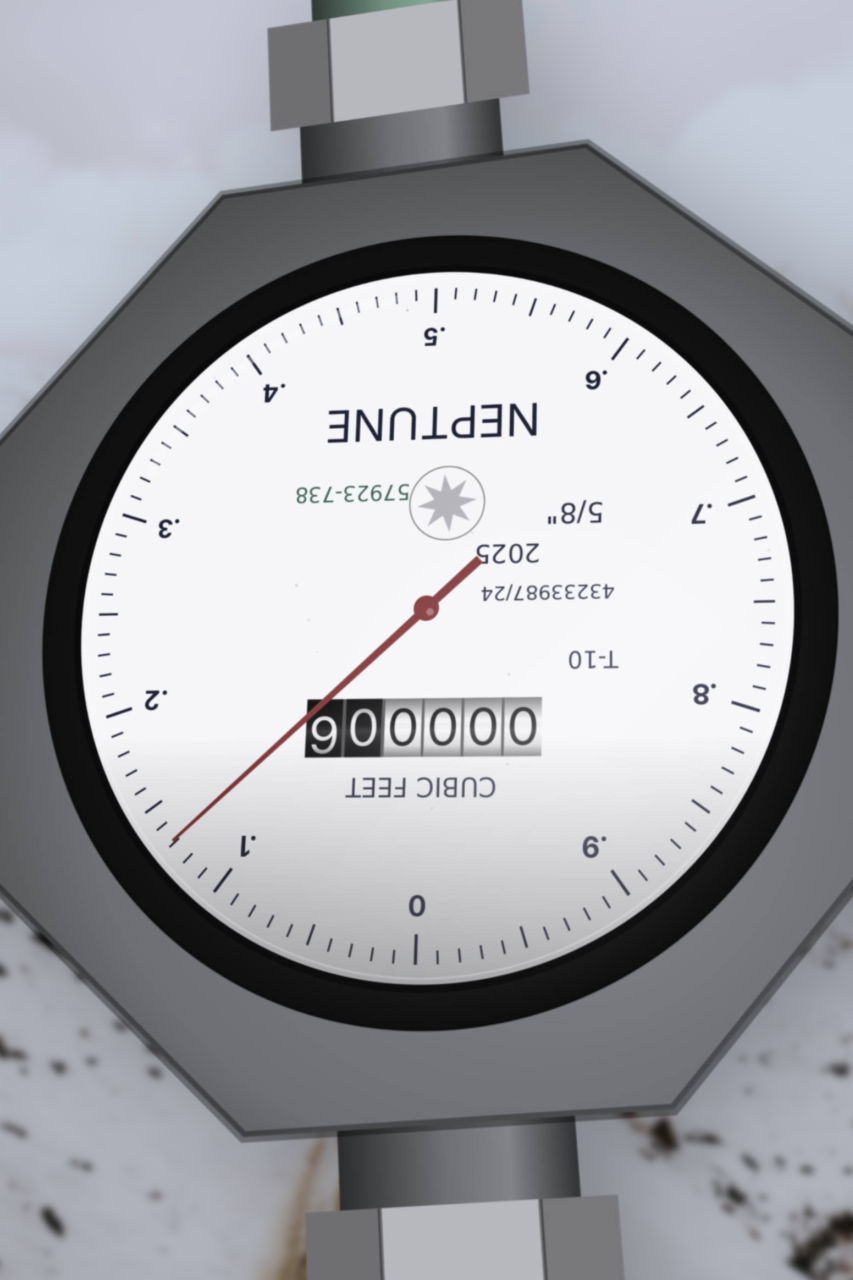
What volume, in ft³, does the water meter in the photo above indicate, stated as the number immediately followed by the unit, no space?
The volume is 6.13ft³
